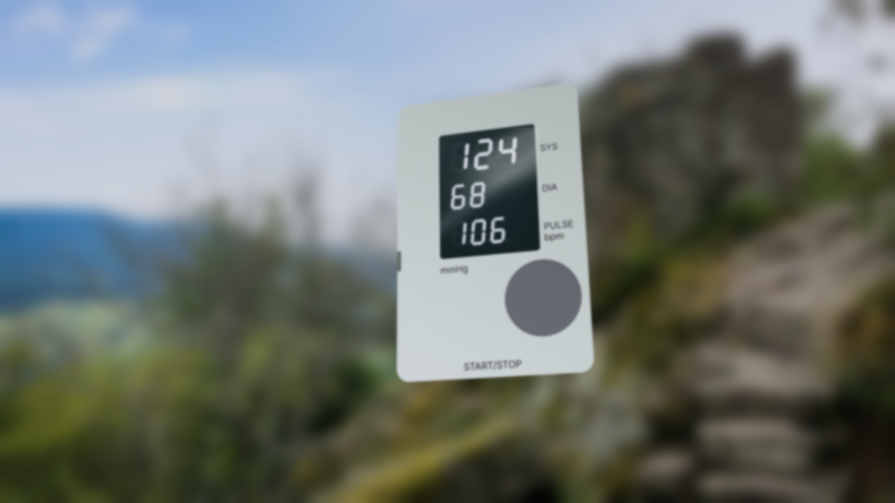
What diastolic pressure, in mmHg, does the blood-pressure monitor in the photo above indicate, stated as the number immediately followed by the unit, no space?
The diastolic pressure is 68mmHg
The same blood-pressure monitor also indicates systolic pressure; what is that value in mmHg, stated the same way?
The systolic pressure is 124mmHg
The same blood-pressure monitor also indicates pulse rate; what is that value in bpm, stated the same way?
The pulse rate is 106bpm
